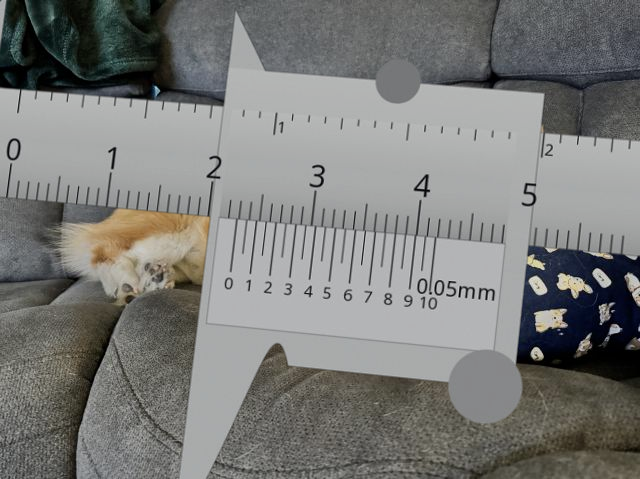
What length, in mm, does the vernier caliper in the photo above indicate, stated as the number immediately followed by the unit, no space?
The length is 22.8mm
